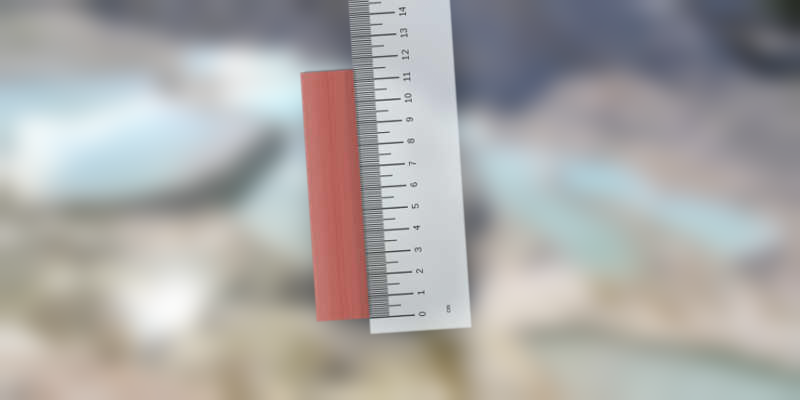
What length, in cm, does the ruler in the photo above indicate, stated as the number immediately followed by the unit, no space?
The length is 11.5cm
